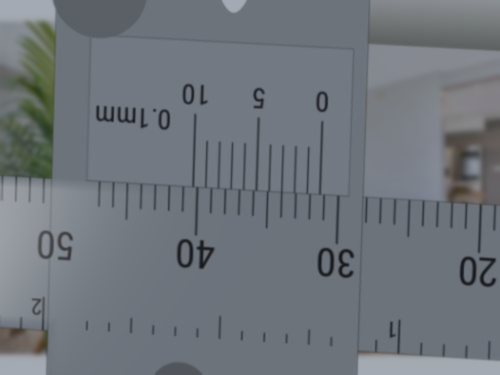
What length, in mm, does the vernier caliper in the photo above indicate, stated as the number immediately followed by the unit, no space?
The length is 31.3mm
